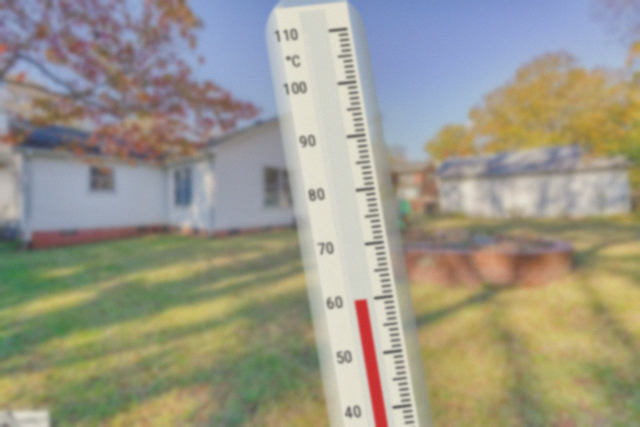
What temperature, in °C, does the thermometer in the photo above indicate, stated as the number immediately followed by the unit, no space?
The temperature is 60°C
